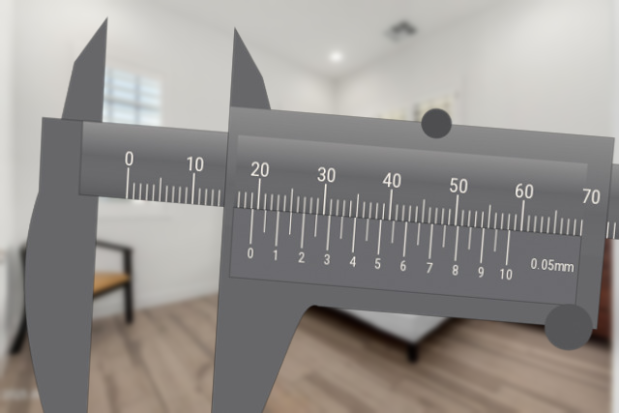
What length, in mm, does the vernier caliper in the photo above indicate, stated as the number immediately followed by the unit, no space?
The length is 19.2mm
